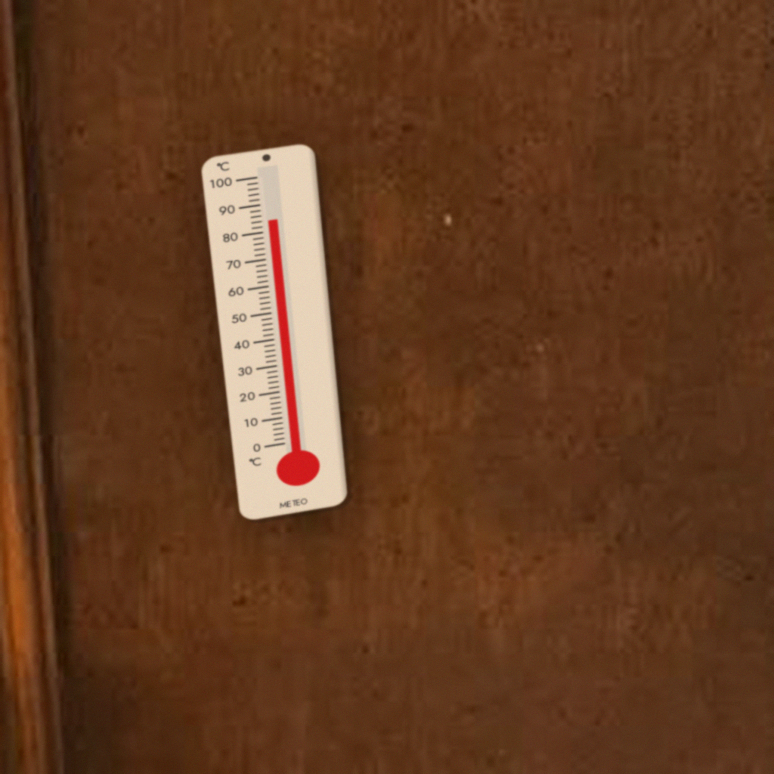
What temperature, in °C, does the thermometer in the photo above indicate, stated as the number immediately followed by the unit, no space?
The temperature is 84°C
